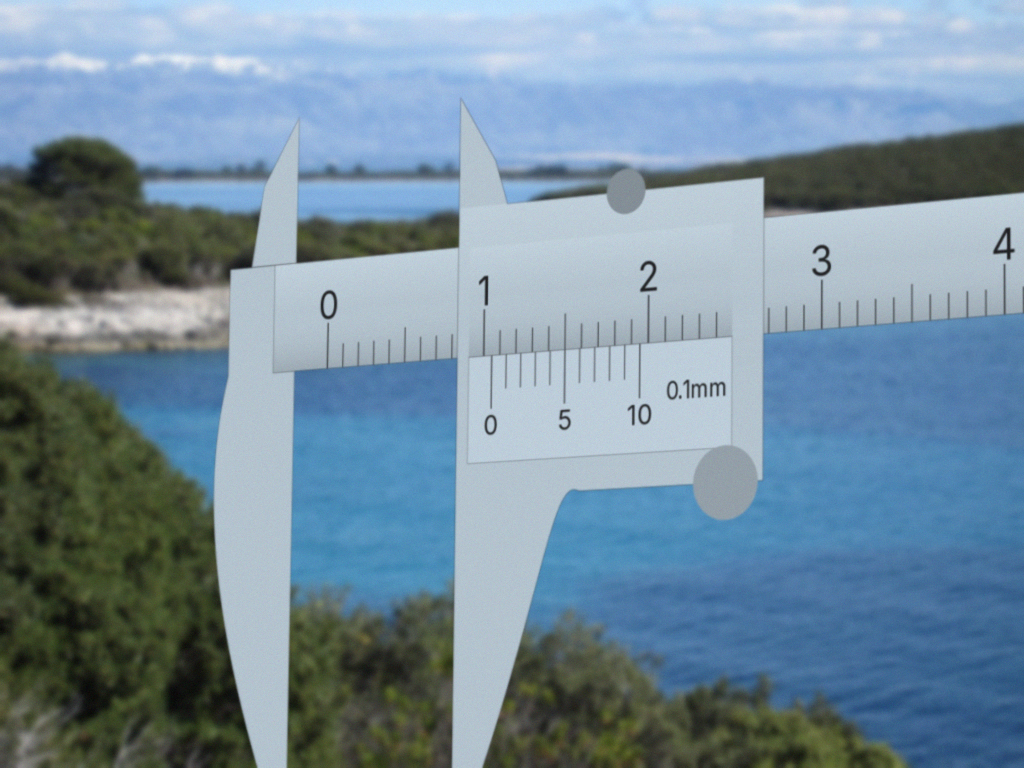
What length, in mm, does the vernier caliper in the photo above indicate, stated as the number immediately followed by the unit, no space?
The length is 10.5mm
